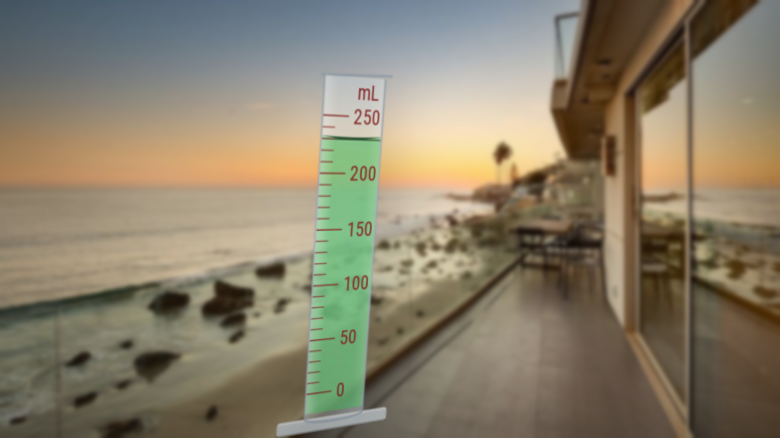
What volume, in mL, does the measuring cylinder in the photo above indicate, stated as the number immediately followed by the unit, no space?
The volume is 230mL
